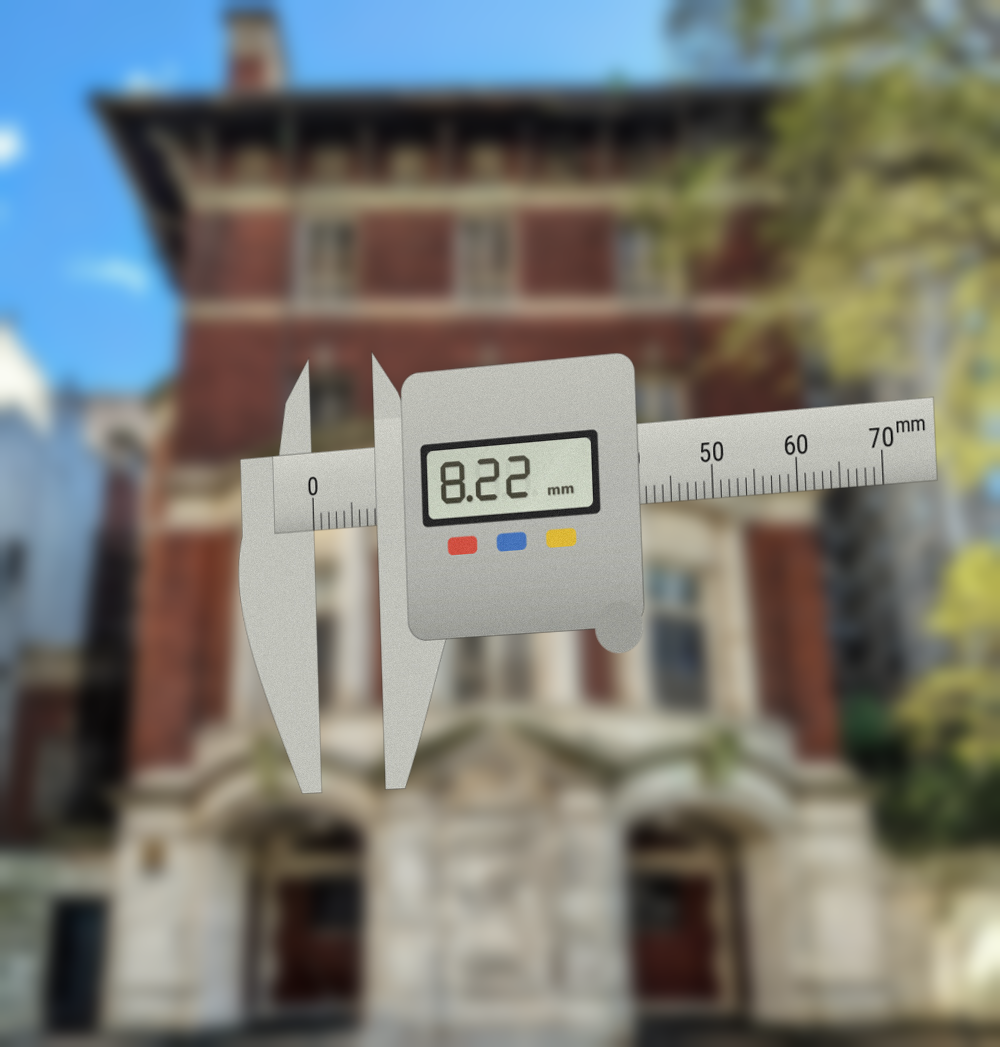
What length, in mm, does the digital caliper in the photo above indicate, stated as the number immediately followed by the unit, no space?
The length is 8.22mm
